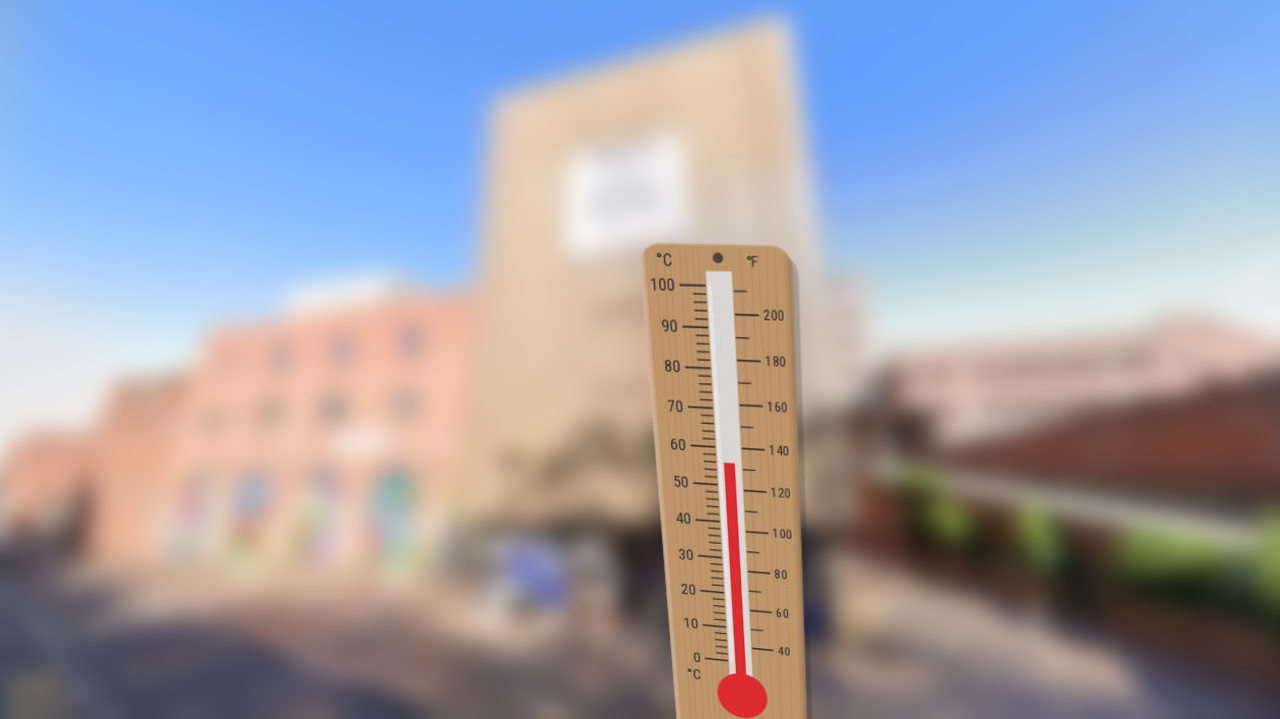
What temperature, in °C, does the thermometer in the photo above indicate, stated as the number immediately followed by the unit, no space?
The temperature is 56°C
